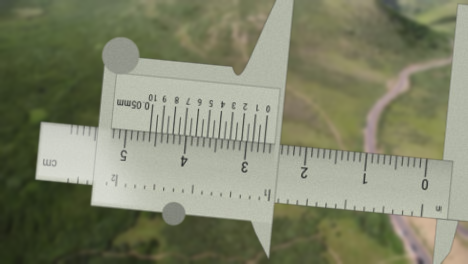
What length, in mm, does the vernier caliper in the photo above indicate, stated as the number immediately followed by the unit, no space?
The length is 27.0mm
